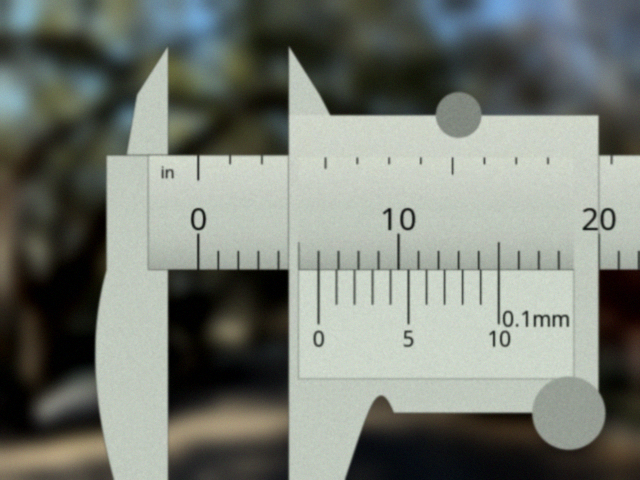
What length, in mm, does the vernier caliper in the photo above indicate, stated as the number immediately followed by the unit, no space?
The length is 6.0mm
